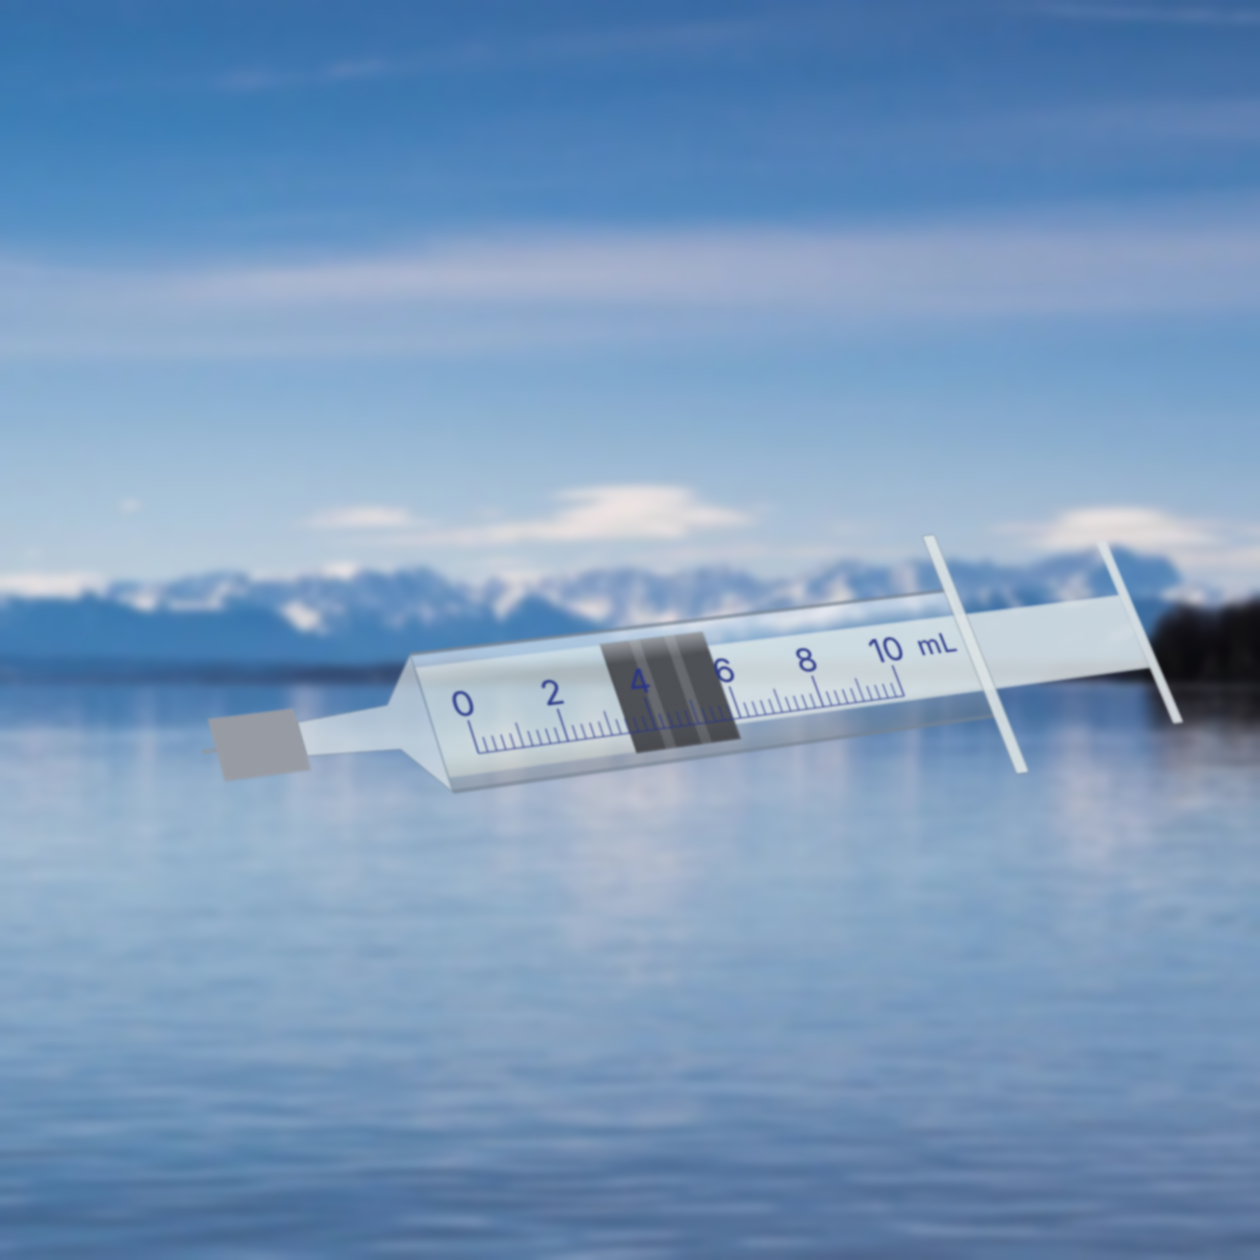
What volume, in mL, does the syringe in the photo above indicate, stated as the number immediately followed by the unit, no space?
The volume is 3.4mL
